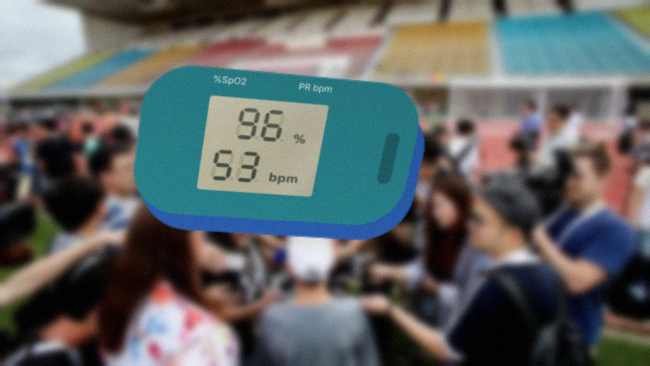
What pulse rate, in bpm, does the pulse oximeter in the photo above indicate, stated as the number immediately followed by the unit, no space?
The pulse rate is 53bpm
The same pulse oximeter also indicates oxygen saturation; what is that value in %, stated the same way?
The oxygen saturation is 96%
